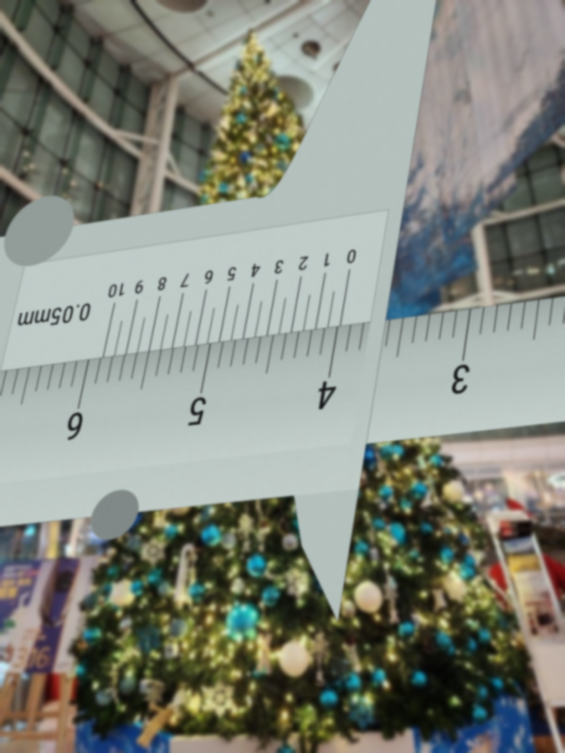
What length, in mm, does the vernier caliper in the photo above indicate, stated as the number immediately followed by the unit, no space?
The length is 39.8mm
